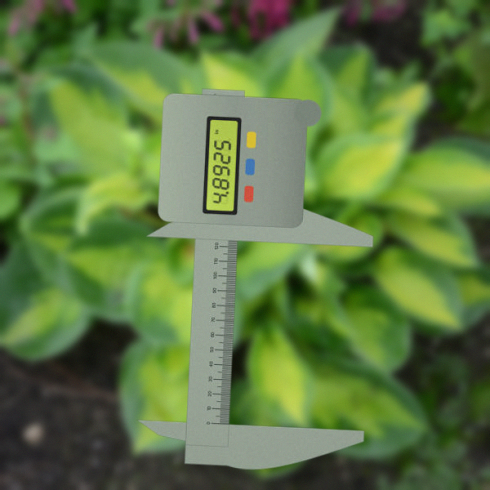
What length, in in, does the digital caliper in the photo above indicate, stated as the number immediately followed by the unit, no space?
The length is 4.8925in
